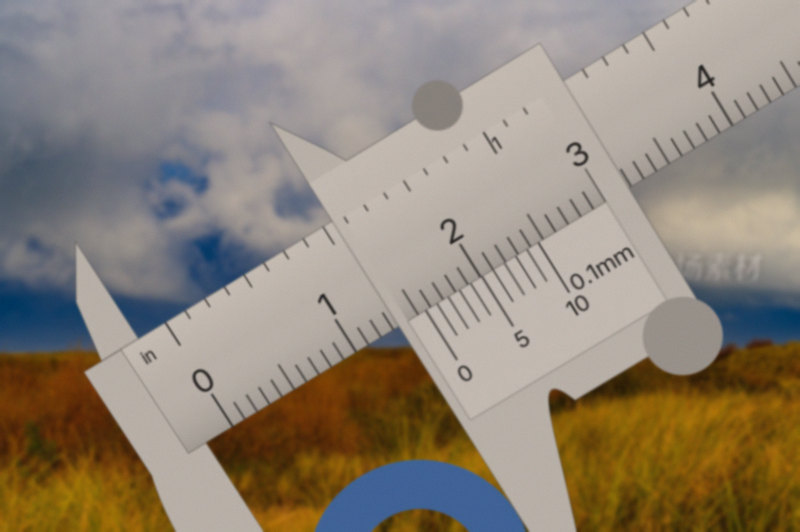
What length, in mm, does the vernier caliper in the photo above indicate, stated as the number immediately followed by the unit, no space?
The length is 15.6mm
